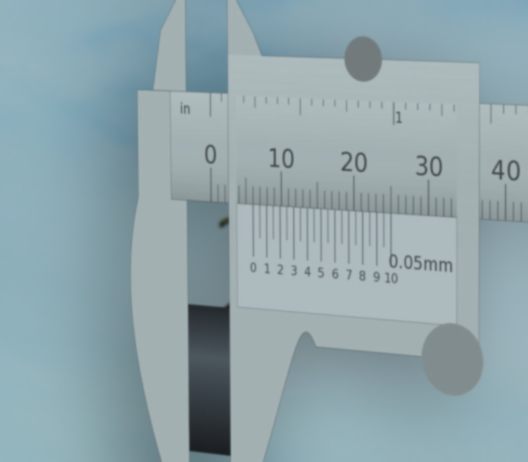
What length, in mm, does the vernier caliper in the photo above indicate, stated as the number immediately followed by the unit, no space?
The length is 6.0mm
